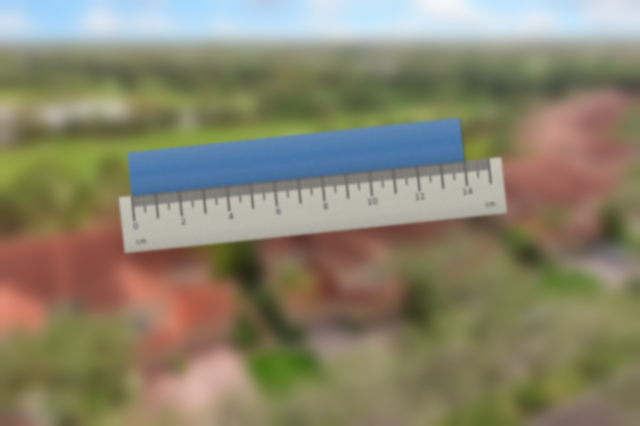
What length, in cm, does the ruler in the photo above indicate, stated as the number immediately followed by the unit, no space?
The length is 14cm
